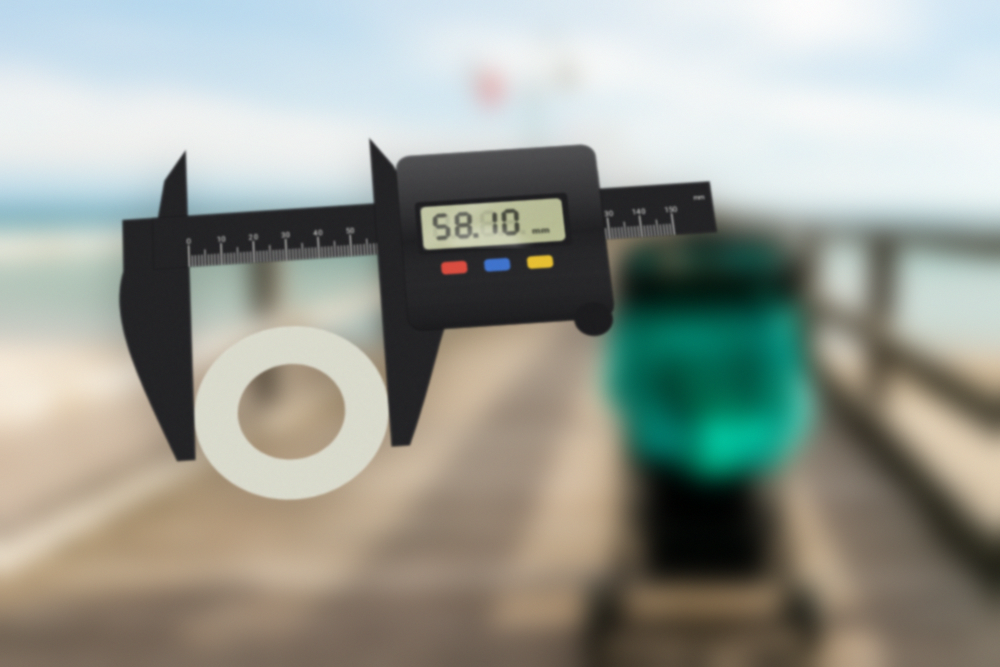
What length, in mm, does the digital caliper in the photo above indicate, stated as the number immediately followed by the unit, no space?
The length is 58.10mm
